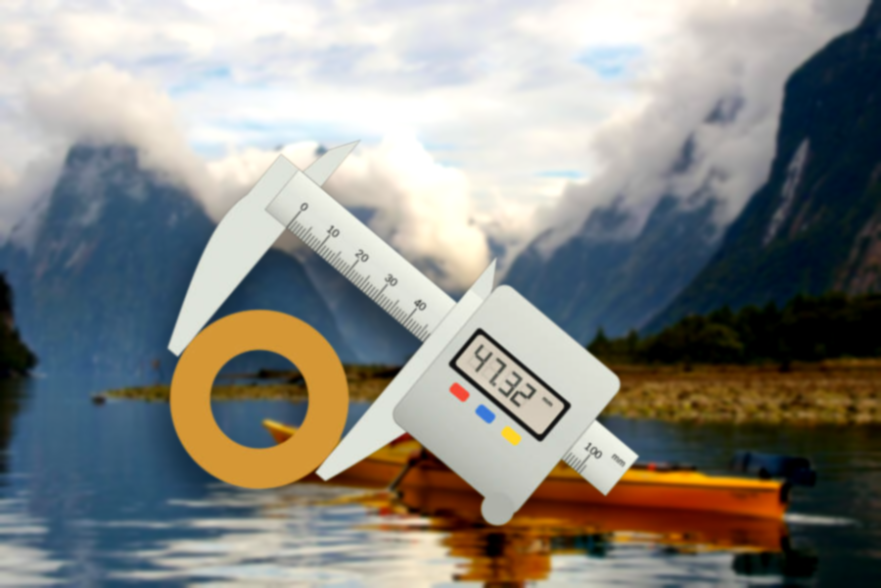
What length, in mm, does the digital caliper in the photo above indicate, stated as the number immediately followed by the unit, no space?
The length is 47.32mm
